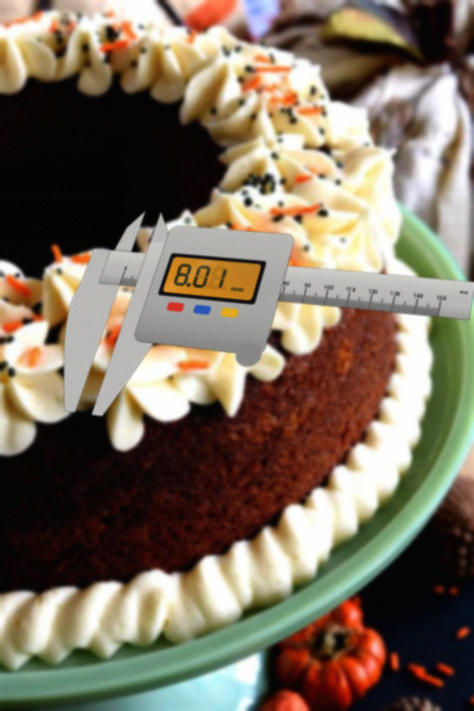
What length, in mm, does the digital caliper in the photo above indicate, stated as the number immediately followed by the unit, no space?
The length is 8.01mm
